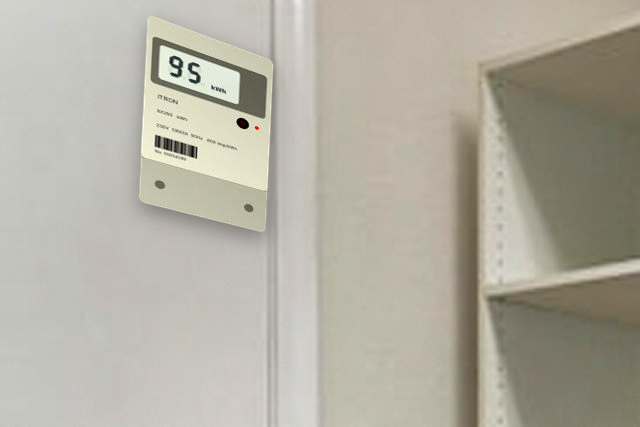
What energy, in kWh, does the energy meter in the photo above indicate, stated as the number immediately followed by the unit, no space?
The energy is 95kWh
